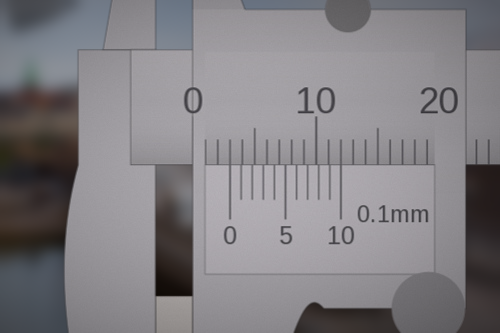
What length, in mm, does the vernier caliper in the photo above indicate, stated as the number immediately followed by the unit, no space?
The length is 3.0mm
